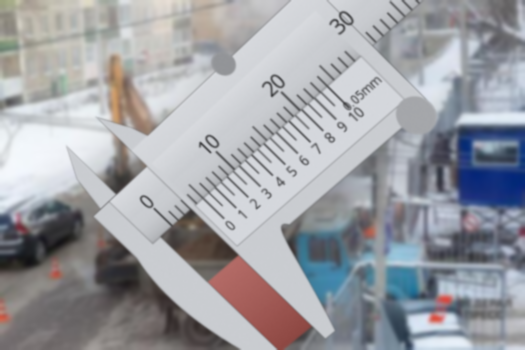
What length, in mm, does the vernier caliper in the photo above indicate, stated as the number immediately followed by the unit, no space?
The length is 5.0mm
